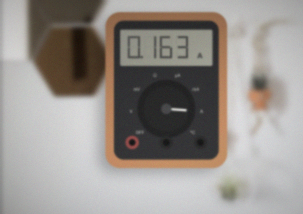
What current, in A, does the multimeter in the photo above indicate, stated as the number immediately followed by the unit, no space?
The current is 0.163A
